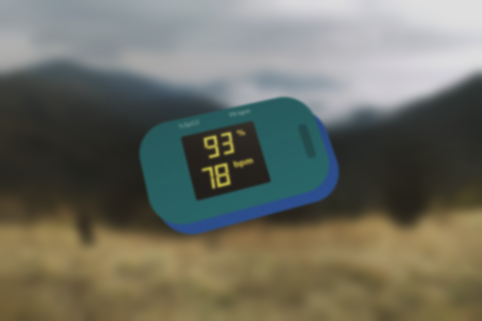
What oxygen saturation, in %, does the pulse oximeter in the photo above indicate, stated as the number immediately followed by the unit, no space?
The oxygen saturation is 93%
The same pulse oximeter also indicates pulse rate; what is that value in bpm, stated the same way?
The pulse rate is 78bpm
